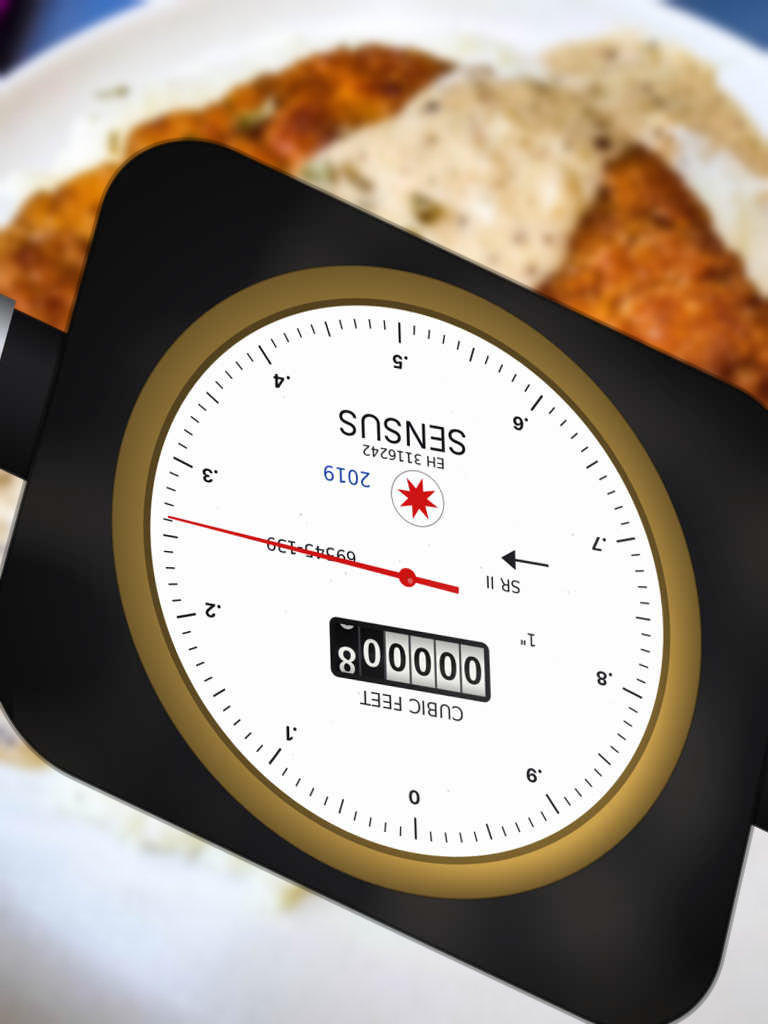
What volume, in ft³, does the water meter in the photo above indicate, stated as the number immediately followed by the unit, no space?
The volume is 8.26ft³
